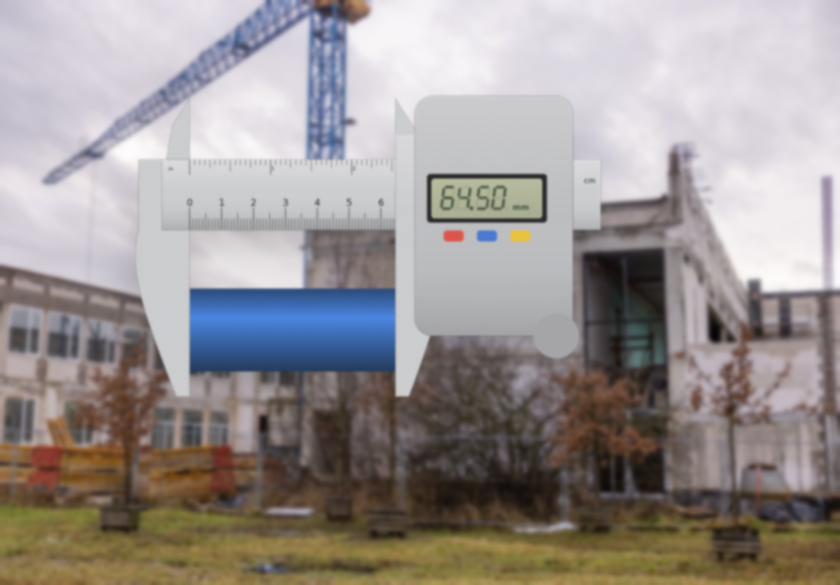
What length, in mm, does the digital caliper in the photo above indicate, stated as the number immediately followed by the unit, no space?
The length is 64.50mm
